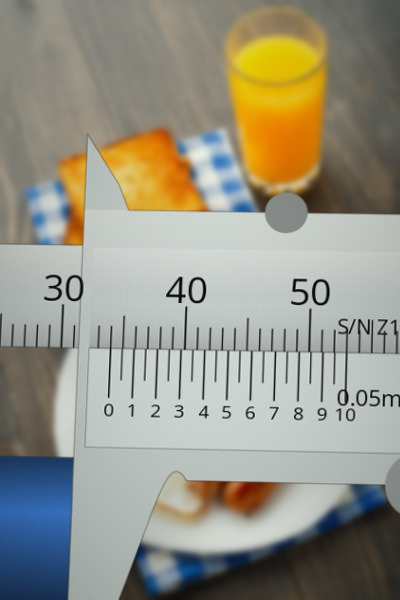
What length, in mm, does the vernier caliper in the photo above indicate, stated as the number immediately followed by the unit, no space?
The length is 34.0mm
